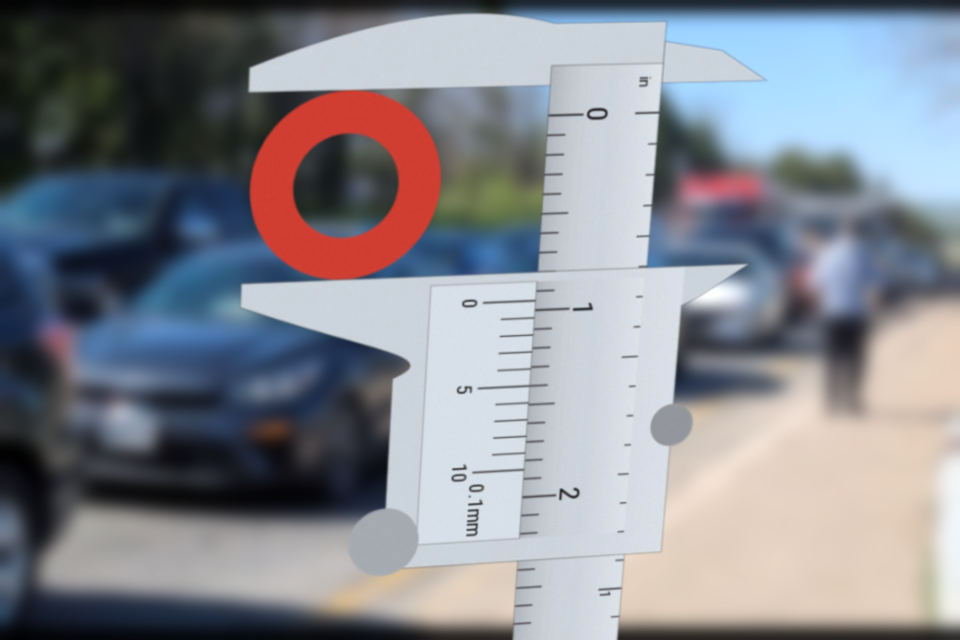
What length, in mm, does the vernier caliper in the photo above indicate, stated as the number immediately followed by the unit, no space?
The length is 9.5mm
